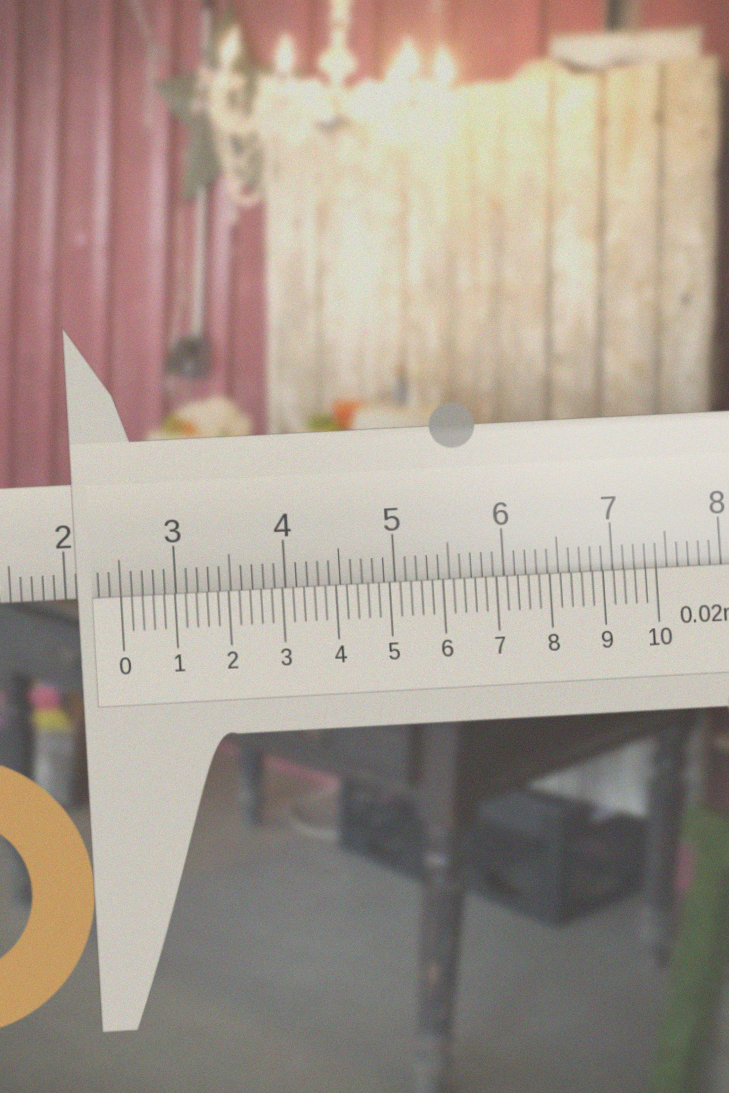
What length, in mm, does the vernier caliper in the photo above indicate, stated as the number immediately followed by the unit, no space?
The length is 25.0mm
